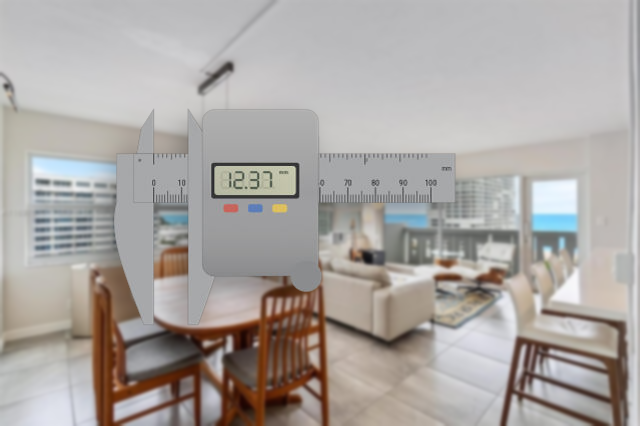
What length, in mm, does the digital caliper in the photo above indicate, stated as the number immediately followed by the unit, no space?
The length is 12.37mm
